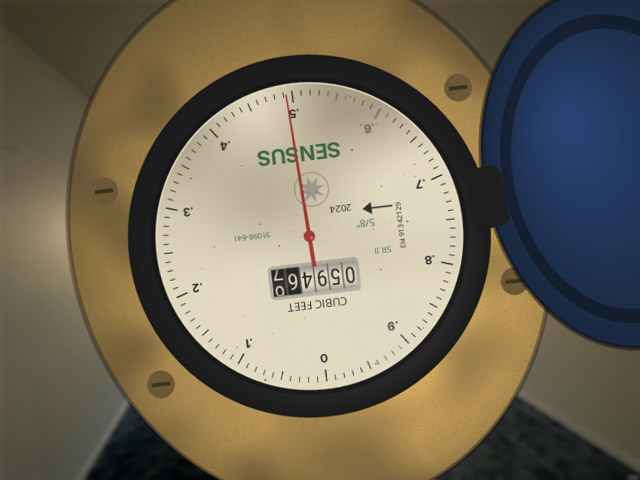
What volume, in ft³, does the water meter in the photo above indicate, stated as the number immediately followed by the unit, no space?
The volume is 59466.49ft³
